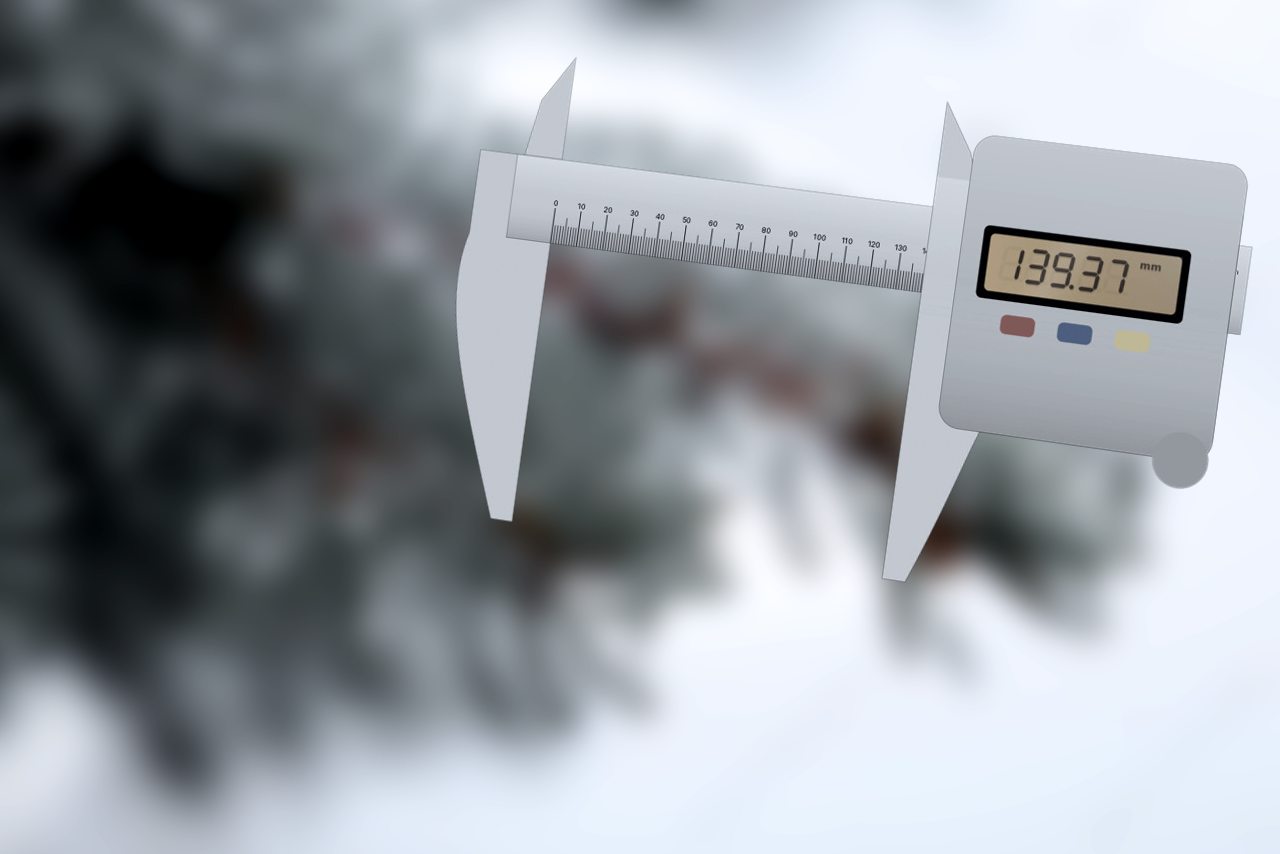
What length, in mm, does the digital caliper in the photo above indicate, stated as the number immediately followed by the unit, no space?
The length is 139.37mm
